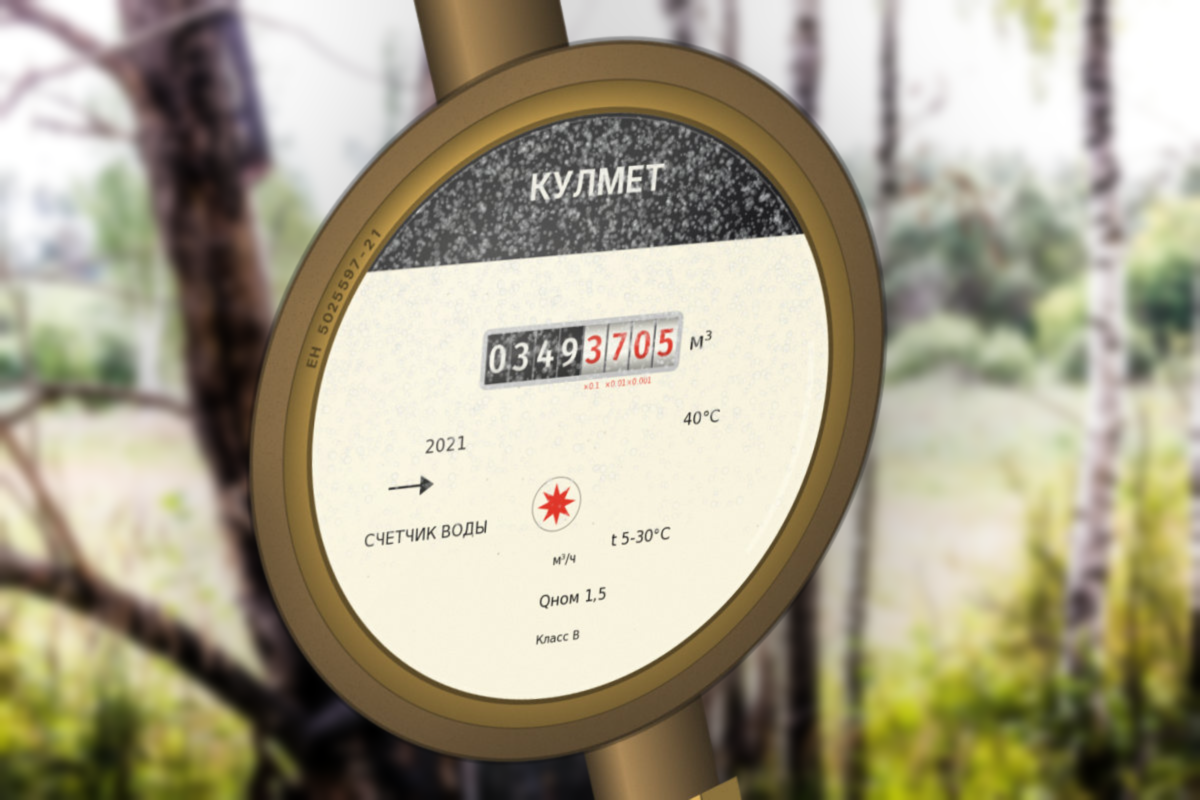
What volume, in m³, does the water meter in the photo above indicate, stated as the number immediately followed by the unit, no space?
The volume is 349.3705m³
